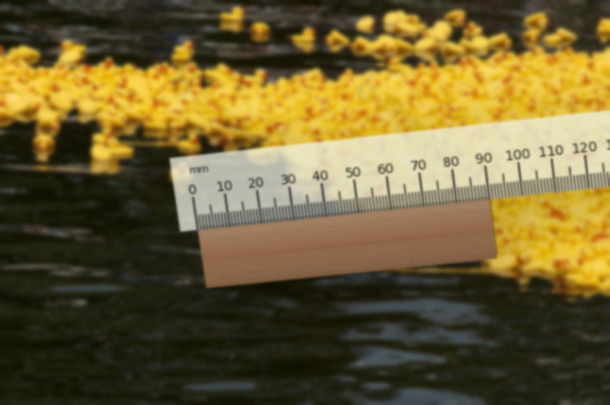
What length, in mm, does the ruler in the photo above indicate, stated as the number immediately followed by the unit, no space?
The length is 90mm
